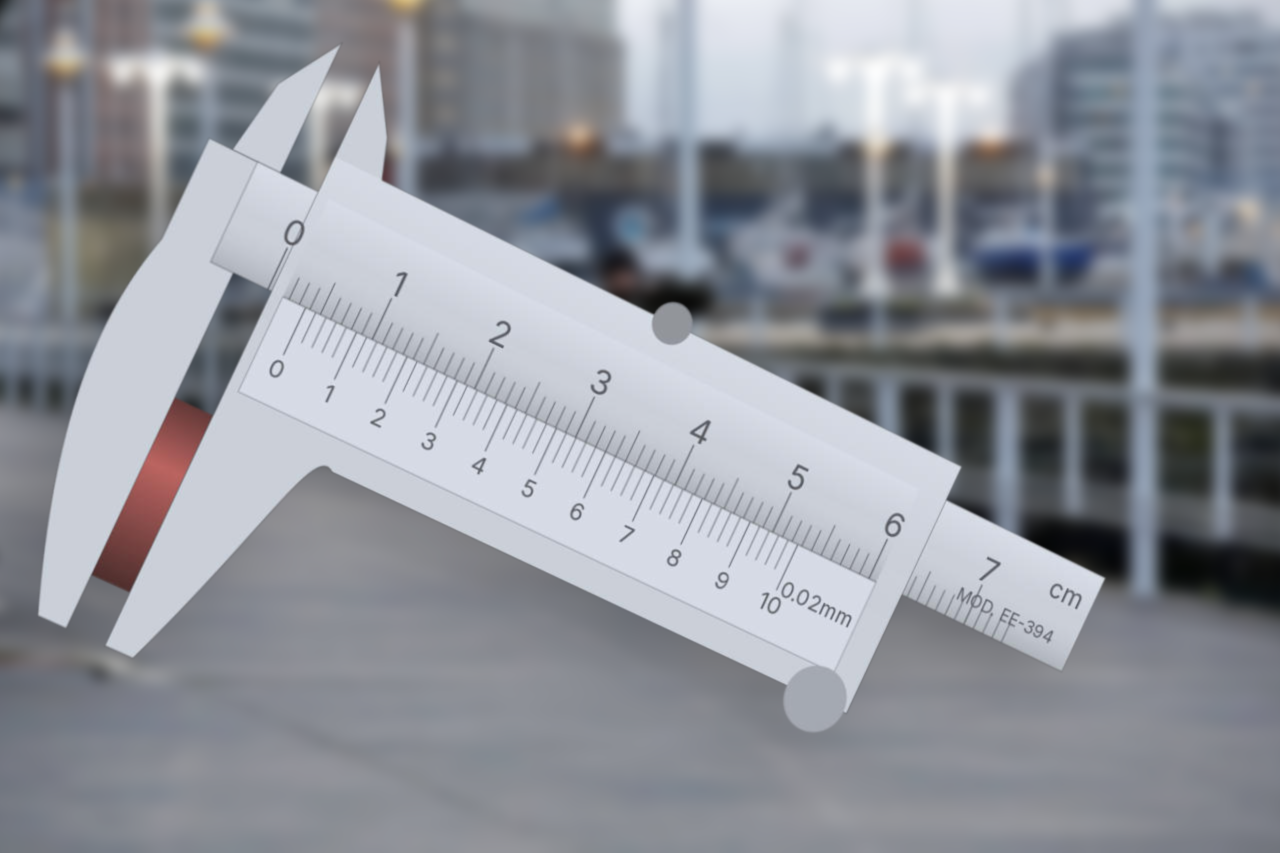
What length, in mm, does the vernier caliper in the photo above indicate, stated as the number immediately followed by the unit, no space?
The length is 3.6mm
